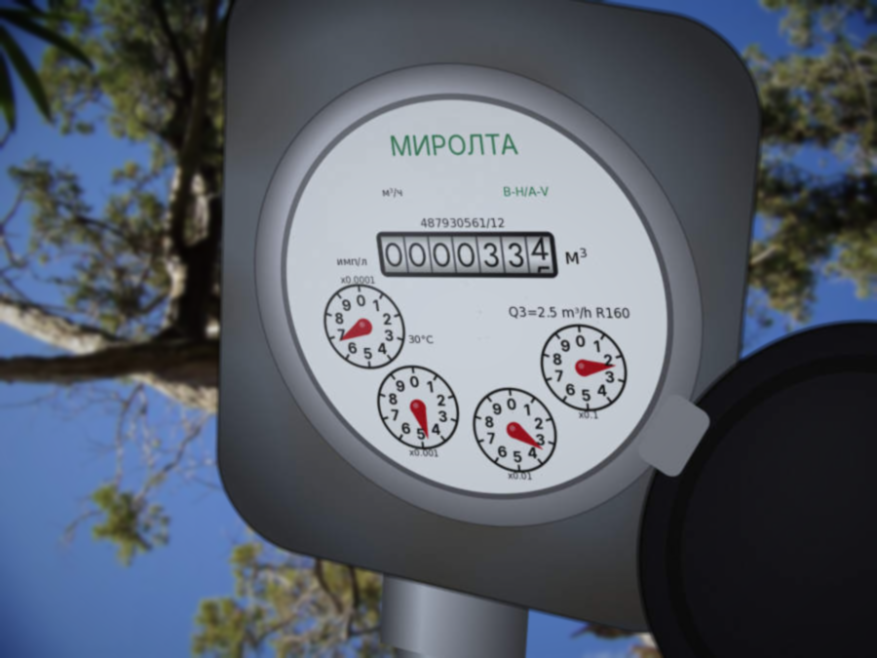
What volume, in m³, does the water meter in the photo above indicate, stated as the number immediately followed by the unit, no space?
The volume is 334.2346m³
